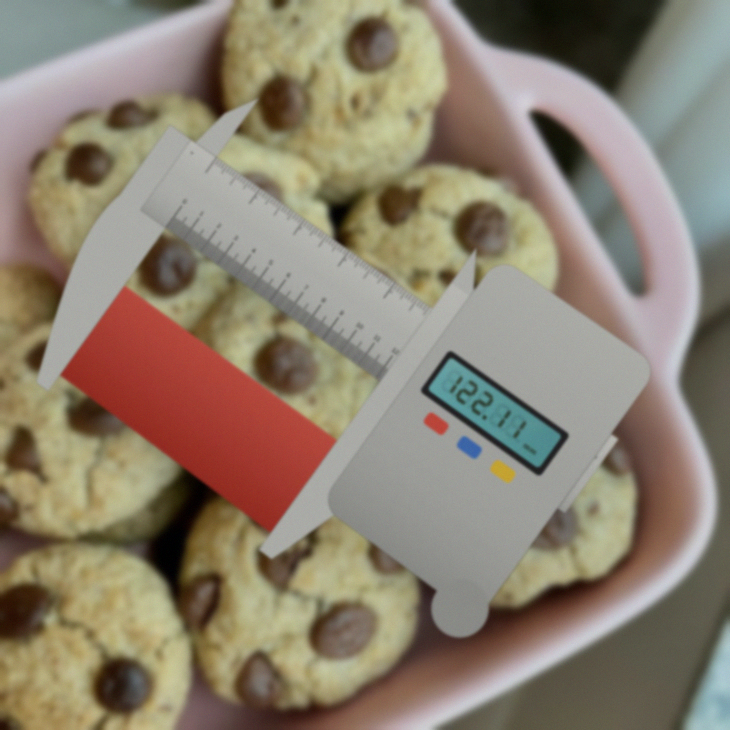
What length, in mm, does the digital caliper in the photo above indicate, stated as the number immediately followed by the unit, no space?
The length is 122.11mm
